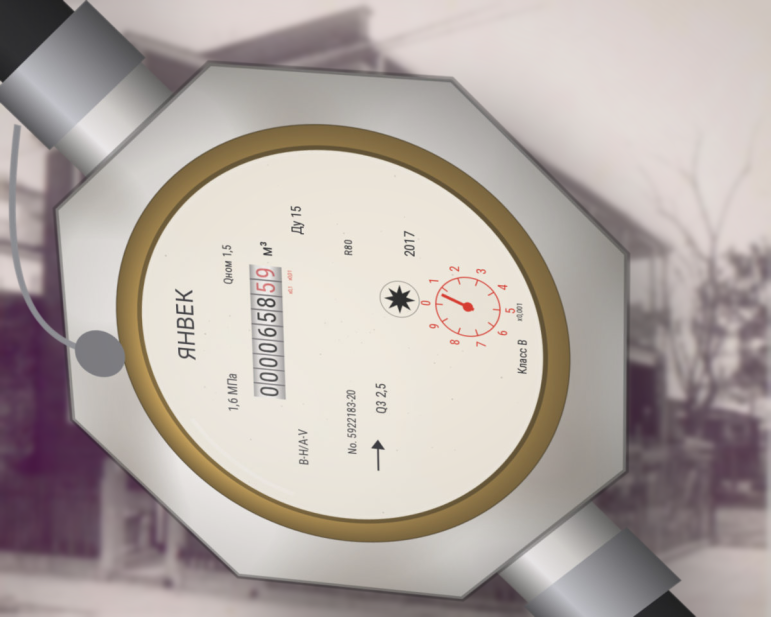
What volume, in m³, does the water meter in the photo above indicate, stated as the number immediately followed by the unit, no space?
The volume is 658.590m³
